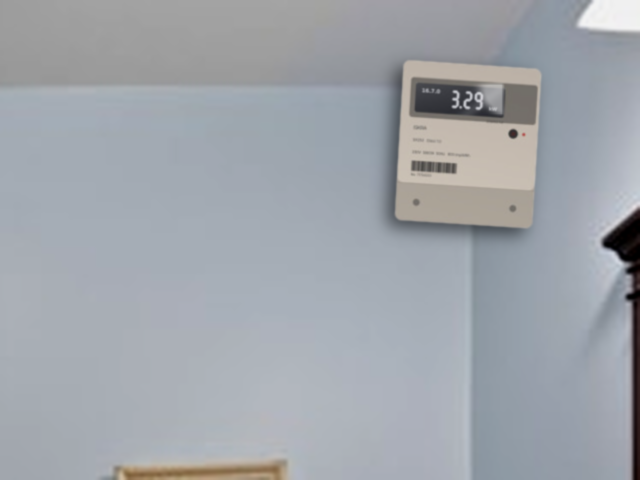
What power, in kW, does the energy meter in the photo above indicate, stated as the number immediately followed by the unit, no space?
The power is 3.29kW
